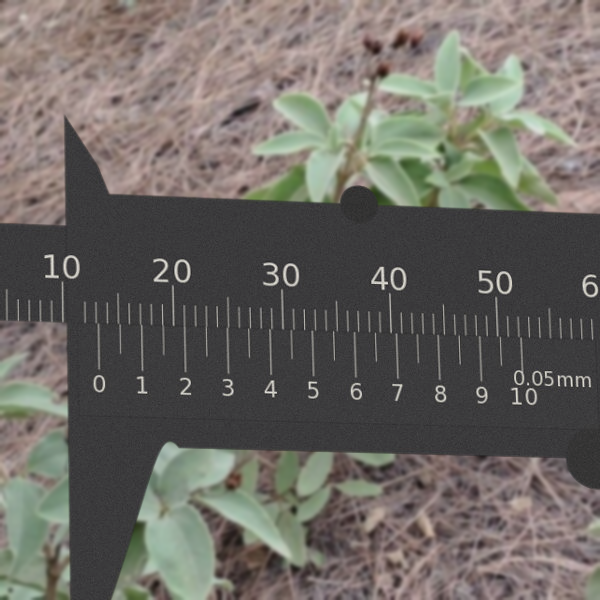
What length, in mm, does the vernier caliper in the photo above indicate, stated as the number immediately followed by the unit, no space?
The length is 13.2mm
